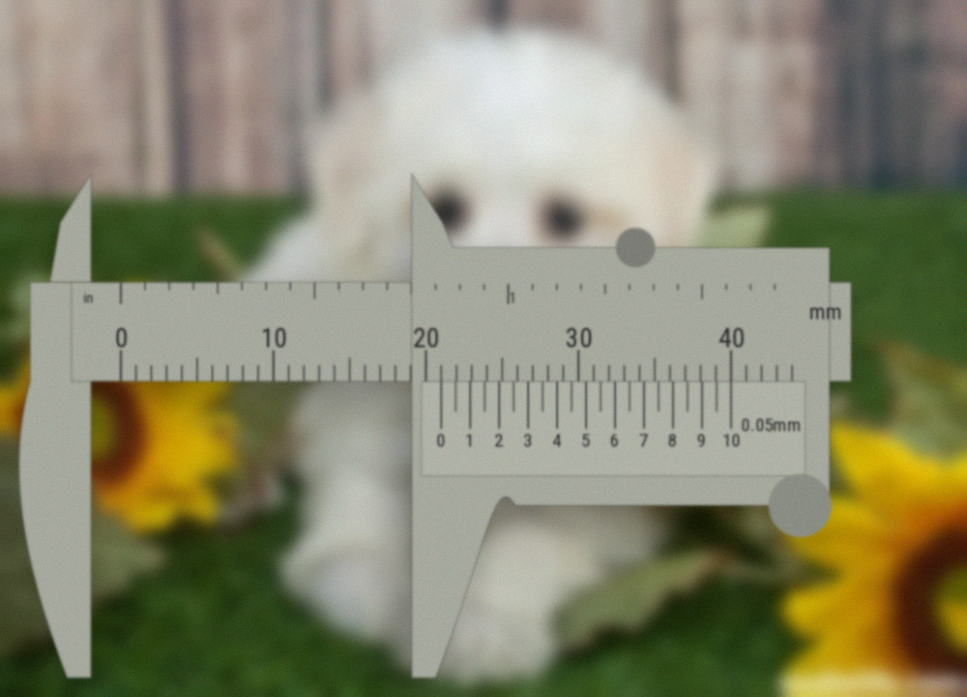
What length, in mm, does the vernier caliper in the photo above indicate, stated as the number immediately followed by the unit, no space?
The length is 21.0mm
